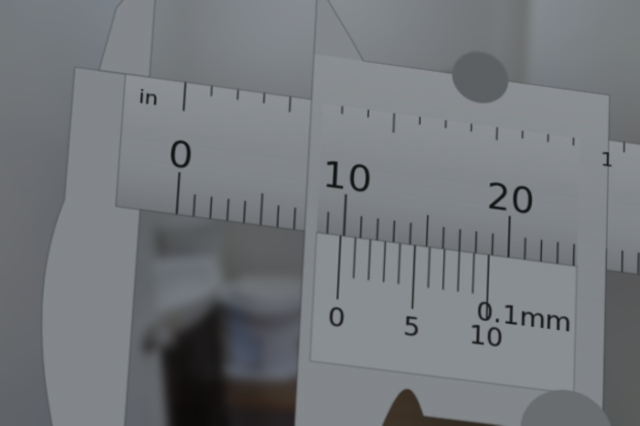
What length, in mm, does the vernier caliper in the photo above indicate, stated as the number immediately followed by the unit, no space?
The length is 9.8mm
